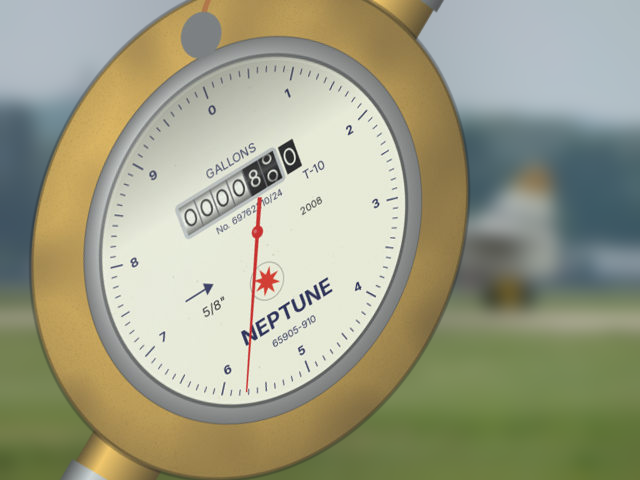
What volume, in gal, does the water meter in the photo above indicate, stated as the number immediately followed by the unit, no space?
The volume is 885.7gal
